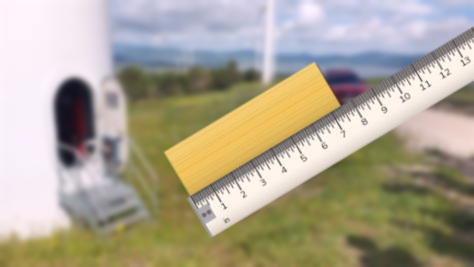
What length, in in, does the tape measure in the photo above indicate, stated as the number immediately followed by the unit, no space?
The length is 7.5in
